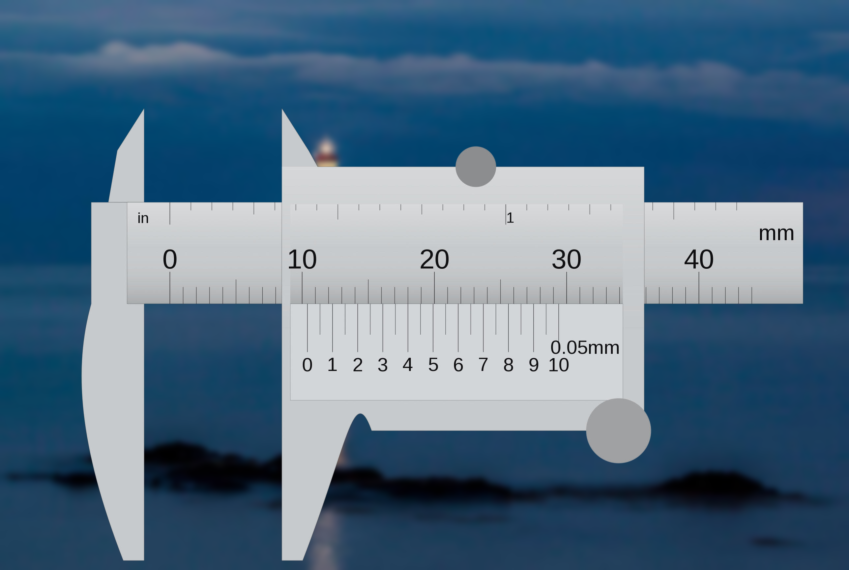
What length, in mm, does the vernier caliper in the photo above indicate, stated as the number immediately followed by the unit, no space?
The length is 10.4mm
